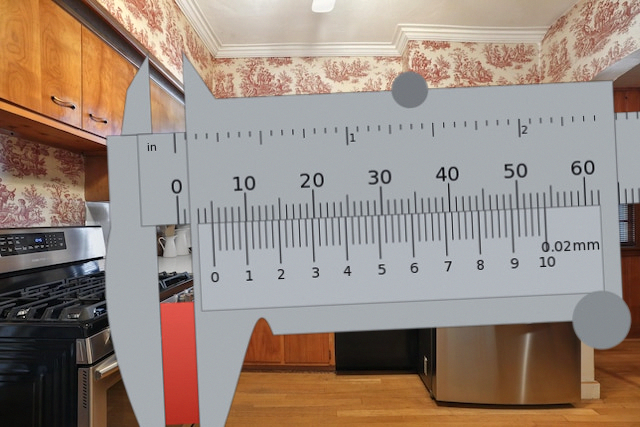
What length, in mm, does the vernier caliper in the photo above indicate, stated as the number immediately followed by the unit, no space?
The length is 5.0mm
